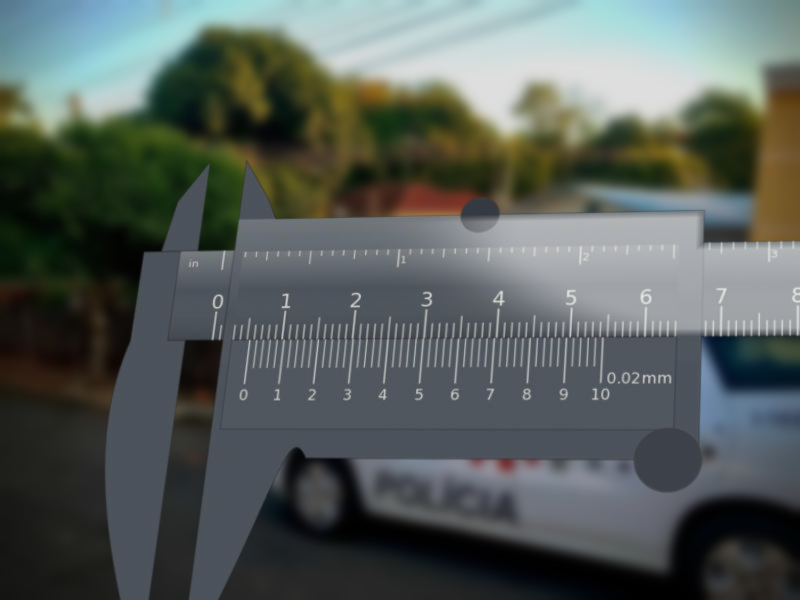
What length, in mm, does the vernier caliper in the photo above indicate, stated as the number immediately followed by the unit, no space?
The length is 5.4mm
